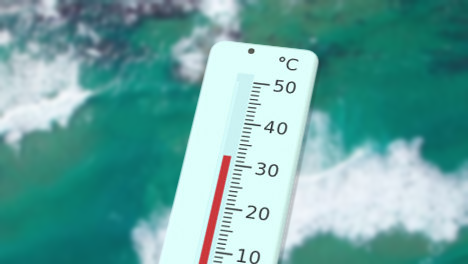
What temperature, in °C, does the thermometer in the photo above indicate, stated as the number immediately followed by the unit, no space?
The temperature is 32°C
